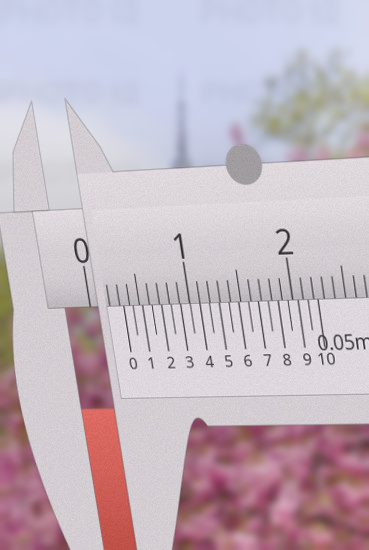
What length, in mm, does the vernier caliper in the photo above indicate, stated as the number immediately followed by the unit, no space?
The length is 3.4mm
